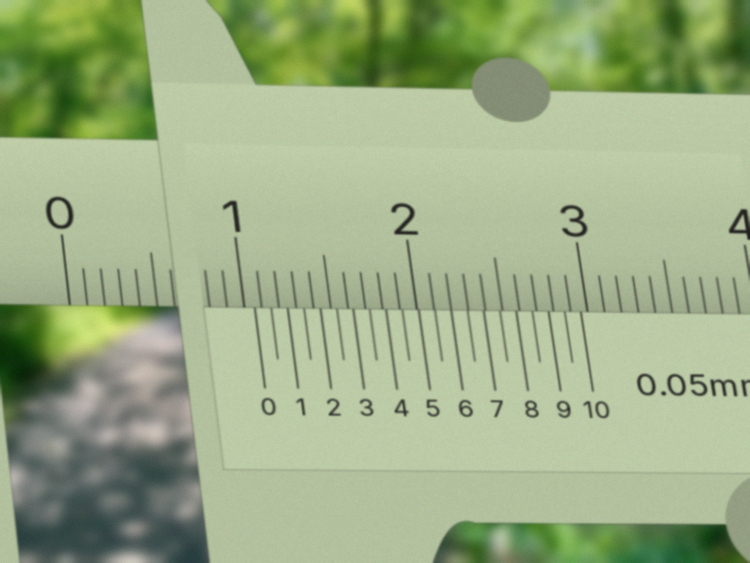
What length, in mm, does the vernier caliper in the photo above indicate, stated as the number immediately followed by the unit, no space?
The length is 10.6mm
